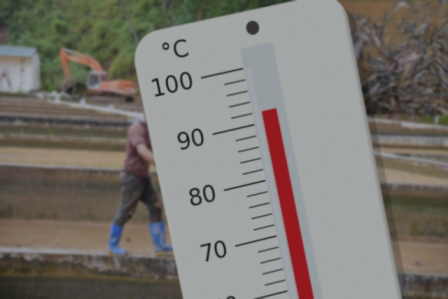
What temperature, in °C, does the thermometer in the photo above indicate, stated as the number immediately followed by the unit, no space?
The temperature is 92°C
